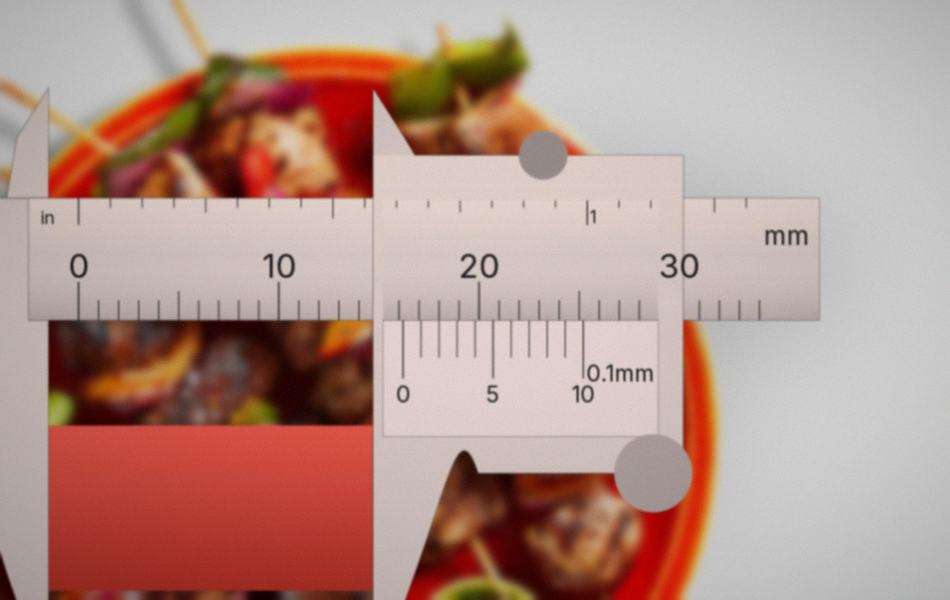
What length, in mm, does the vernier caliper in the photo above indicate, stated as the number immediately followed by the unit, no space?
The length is 16.2mm
